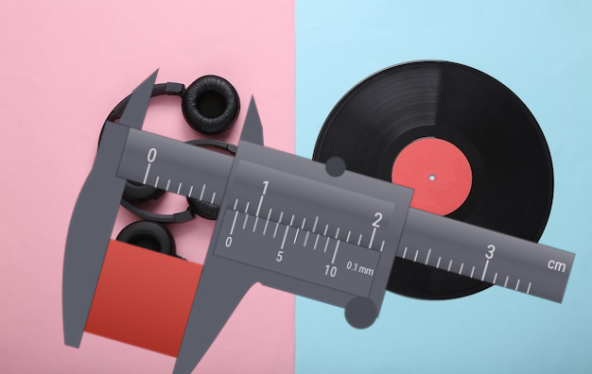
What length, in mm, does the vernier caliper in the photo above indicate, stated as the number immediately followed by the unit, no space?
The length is 8.3mm
